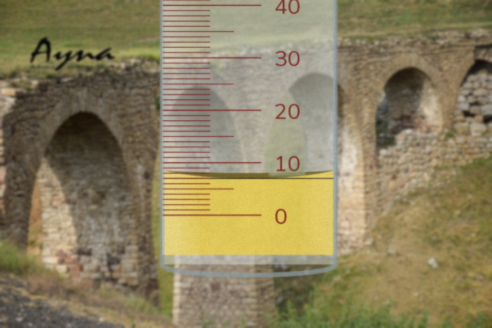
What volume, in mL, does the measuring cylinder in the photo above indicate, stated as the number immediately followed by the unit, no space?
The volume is 7mL
